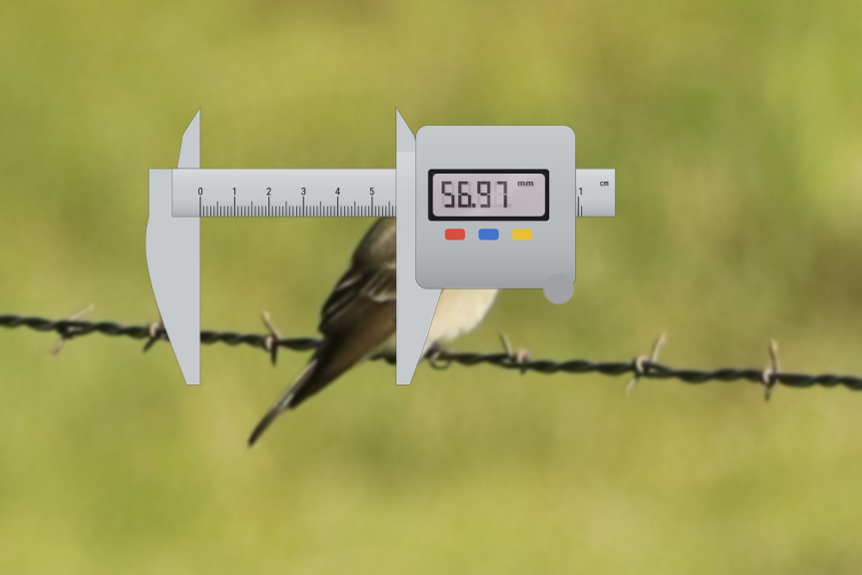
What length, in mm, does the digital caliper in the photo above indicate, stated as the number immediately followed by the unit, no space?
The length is 56.97mm
